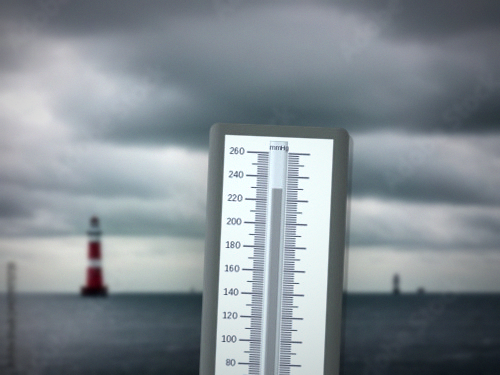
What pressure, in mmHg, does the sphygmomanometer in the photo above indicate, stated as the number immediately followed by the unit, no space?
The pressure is 230mmHg
